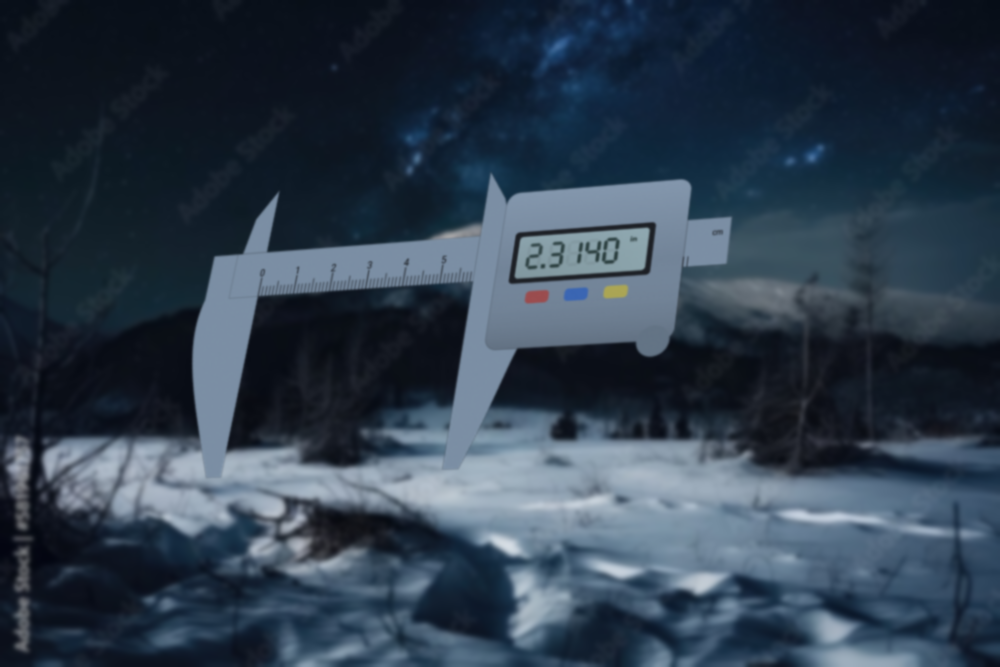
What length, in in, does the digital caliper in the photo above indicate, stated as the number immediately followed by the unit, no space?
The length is 2.3140in
